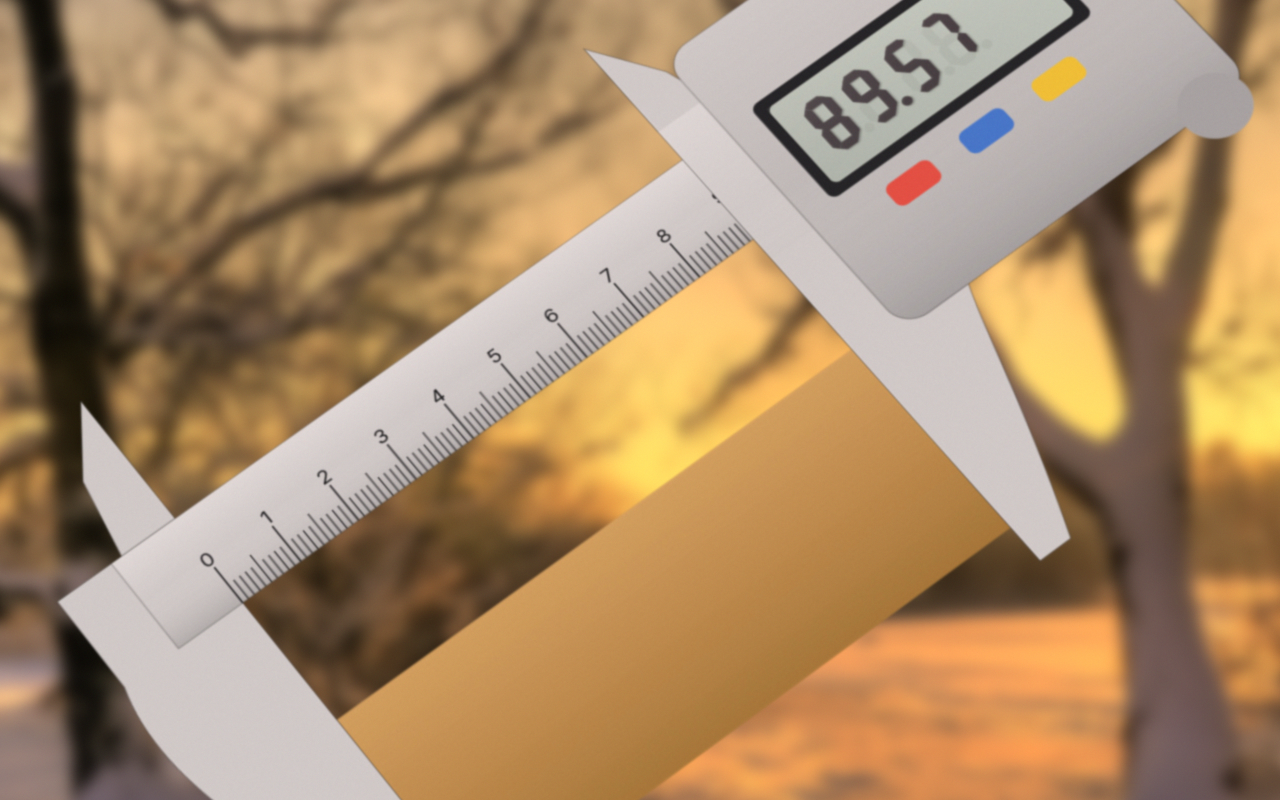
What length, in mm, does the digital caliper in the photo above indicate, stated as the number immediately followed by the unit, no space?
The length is 89.57mm
